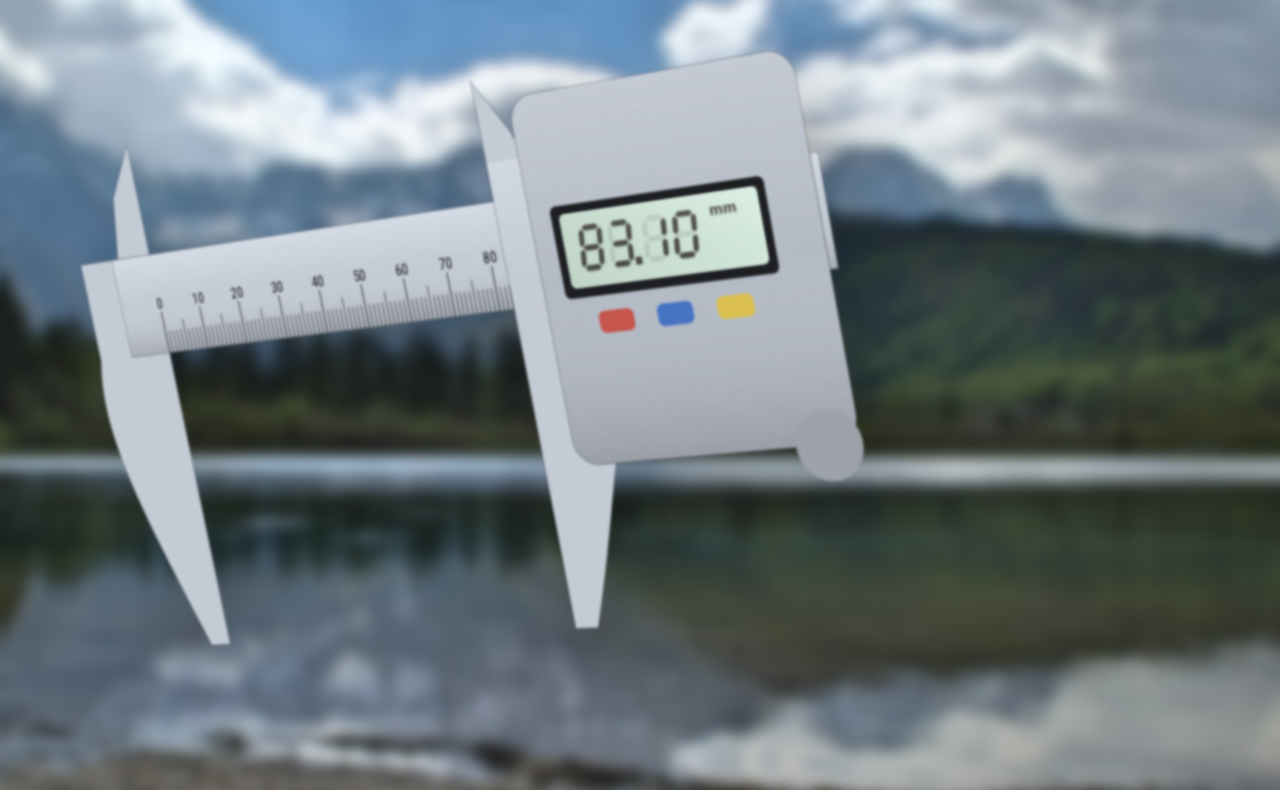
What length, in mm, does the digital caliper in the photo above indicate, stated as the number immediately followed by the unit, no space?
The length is 83.10mm
